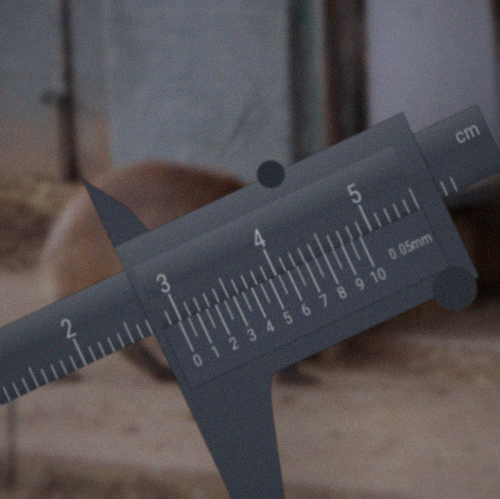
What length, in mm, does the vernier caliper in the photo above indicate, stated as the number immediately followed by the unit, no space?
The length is 29.8mm
